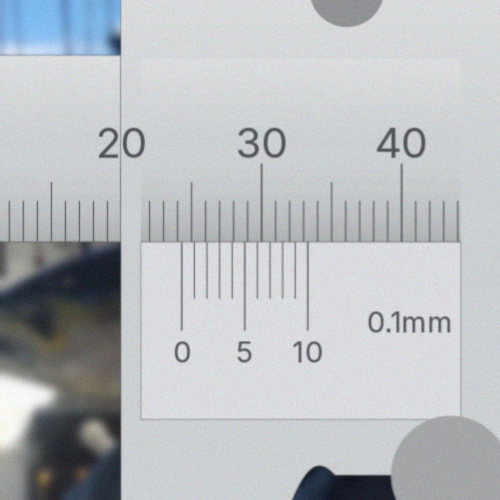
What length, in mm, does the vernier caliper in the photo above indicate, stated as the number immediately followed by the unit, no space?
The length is 24.3mm
